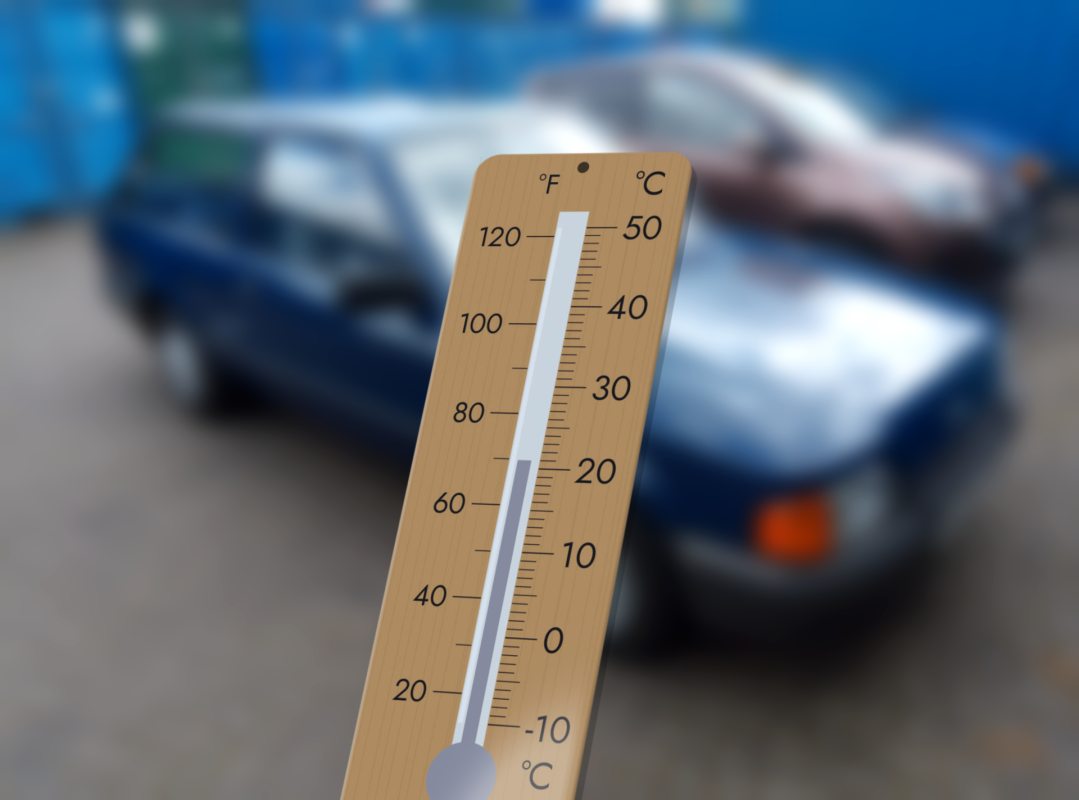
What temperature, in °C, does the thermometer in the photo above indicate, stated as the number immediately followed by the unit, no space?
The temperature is 21°C
